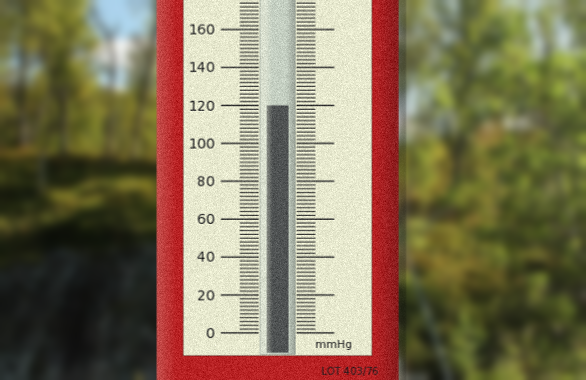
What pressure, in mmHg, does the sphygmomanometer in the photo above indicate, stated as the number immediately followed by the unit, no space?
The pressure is 120mmHg
